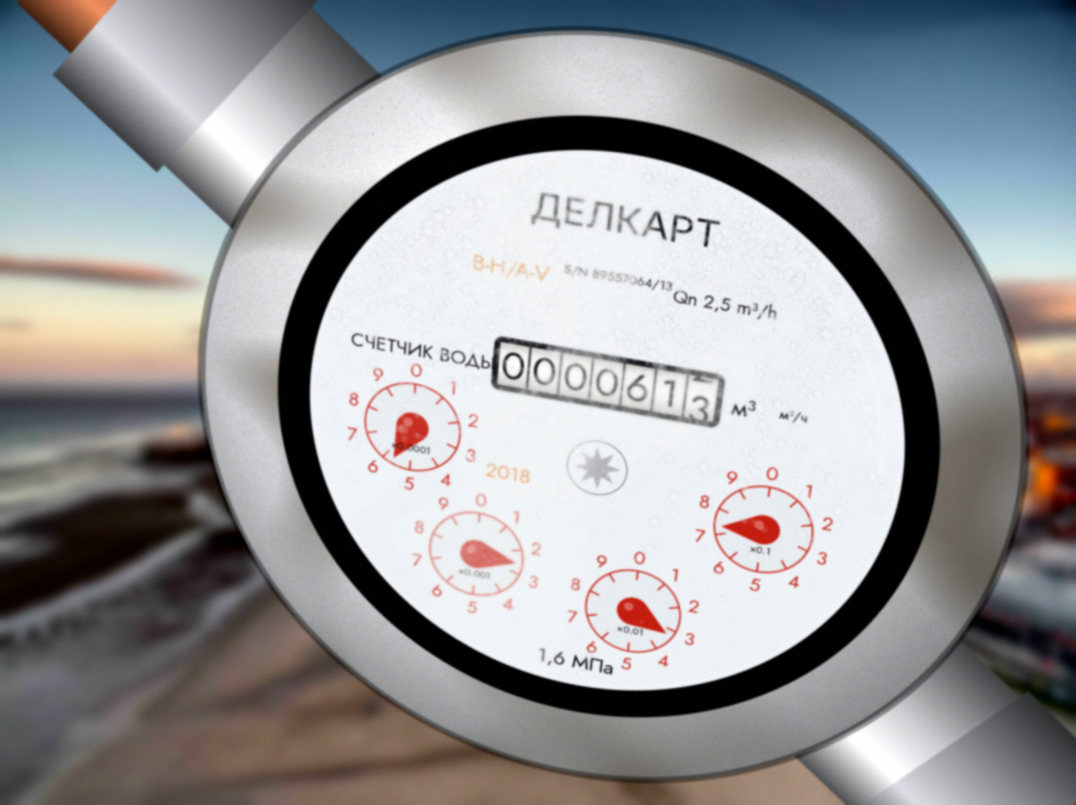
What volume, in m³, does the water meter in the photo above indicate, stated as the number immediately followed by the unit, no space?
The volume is 612.7325m³
